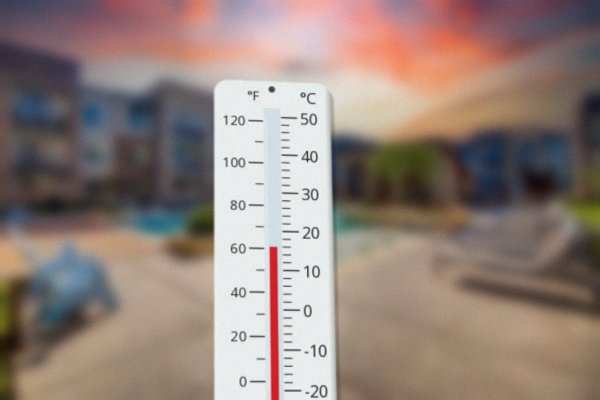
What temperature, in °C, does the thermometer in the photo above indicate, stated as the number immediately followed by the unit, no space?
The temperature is 16°C
